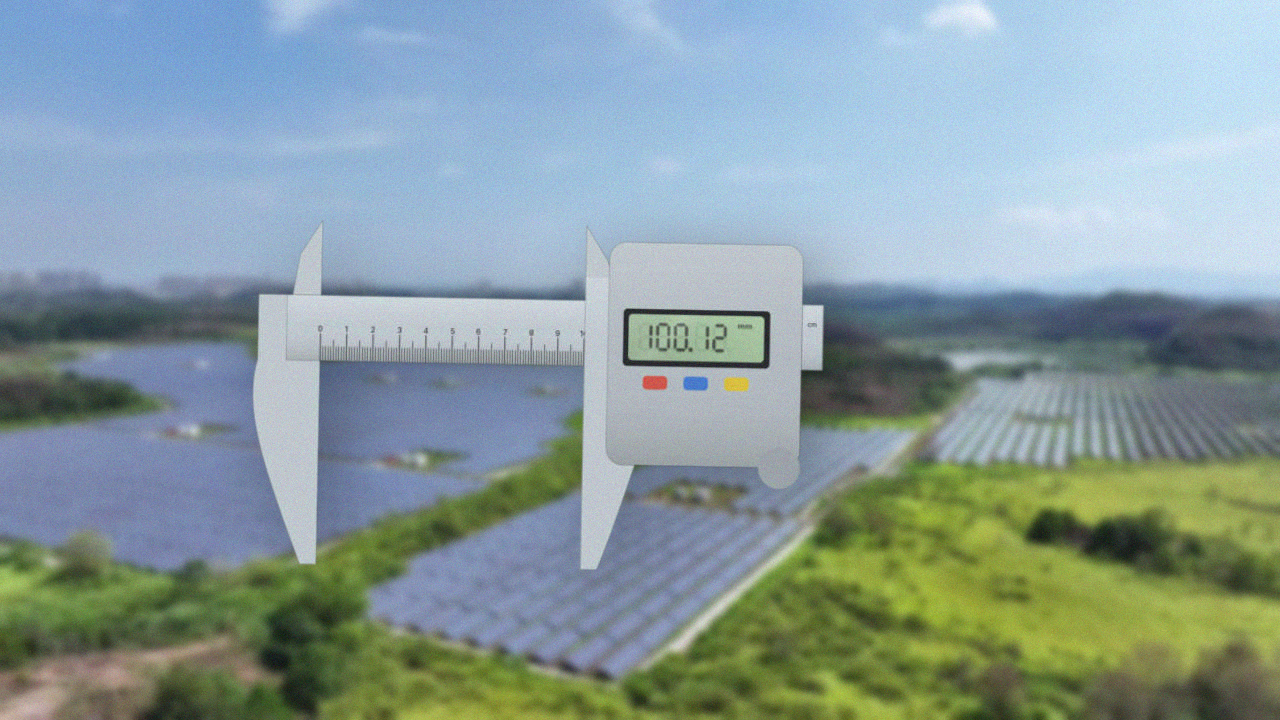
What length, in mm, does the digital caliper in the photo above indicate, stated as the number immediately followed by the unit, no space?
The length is 100.12mm
